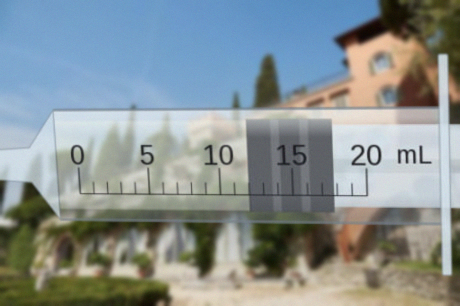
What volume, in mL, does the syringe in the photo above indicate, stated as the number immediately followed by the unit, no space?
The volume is 12mL
